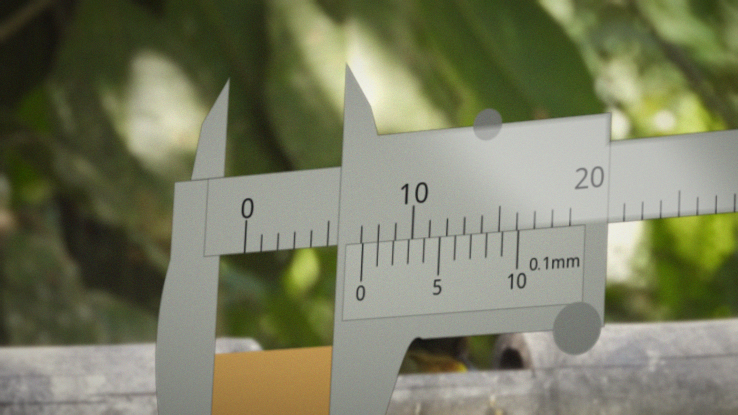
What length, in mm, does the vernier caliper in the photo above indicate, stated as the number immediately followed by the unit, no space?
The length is 7.1mm
